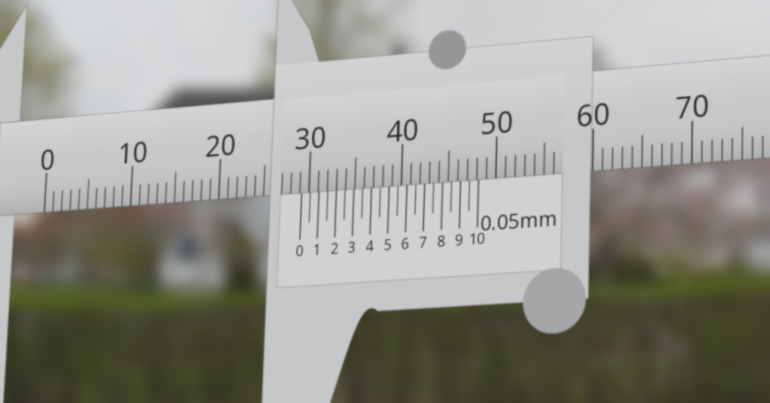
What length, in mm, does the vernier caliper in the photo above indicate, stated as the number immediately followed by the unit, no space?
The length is 29.2mm
